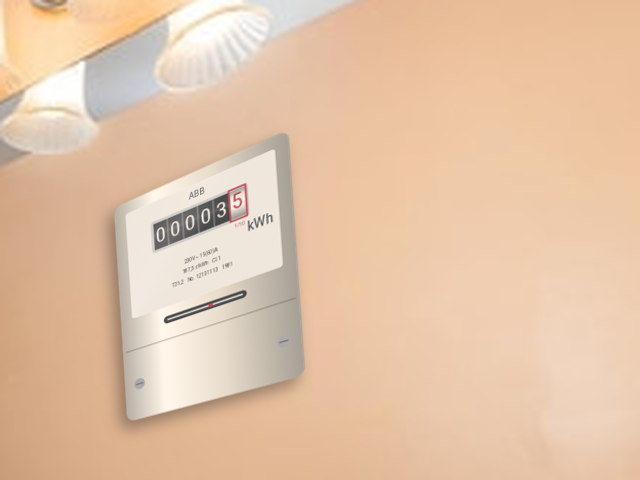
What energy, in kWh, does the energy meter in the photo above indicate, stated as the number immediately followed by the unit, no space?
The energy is 3.5kWh
